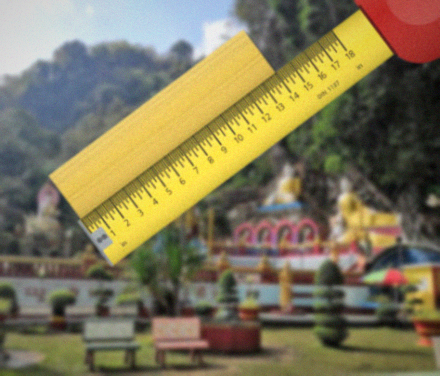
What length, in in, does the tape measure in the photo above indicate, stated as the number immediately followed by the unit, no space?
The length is 14in
